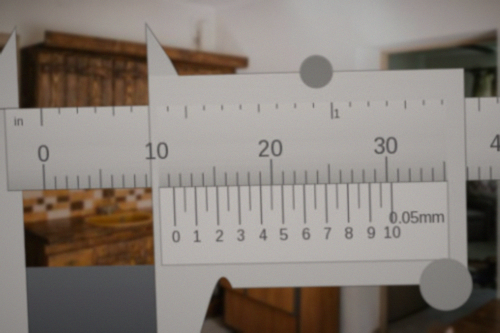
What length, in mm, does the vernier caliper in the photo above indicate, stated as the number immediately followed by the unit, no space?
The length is 11.4mm
